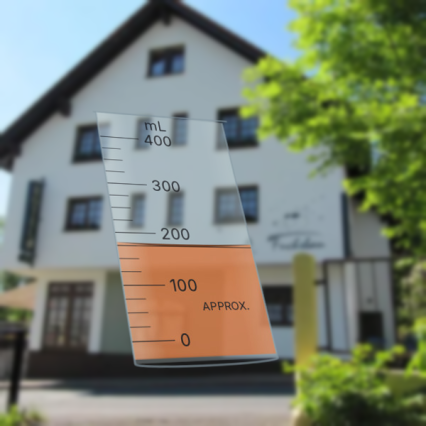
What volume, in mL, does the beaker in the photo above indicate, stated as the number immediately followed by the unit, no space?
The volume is 175mL
